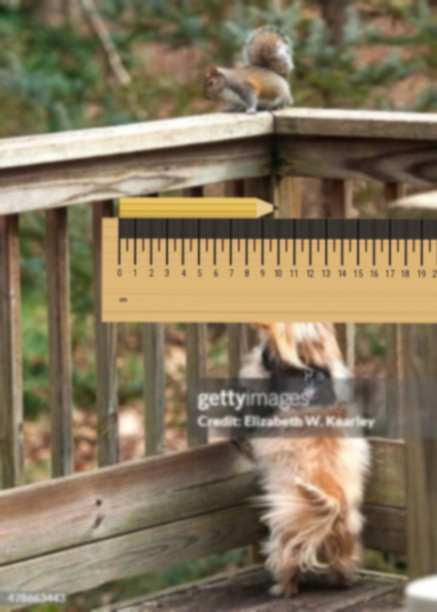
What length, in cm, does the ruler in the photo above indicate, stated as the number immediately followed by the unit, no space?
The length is 10cm
